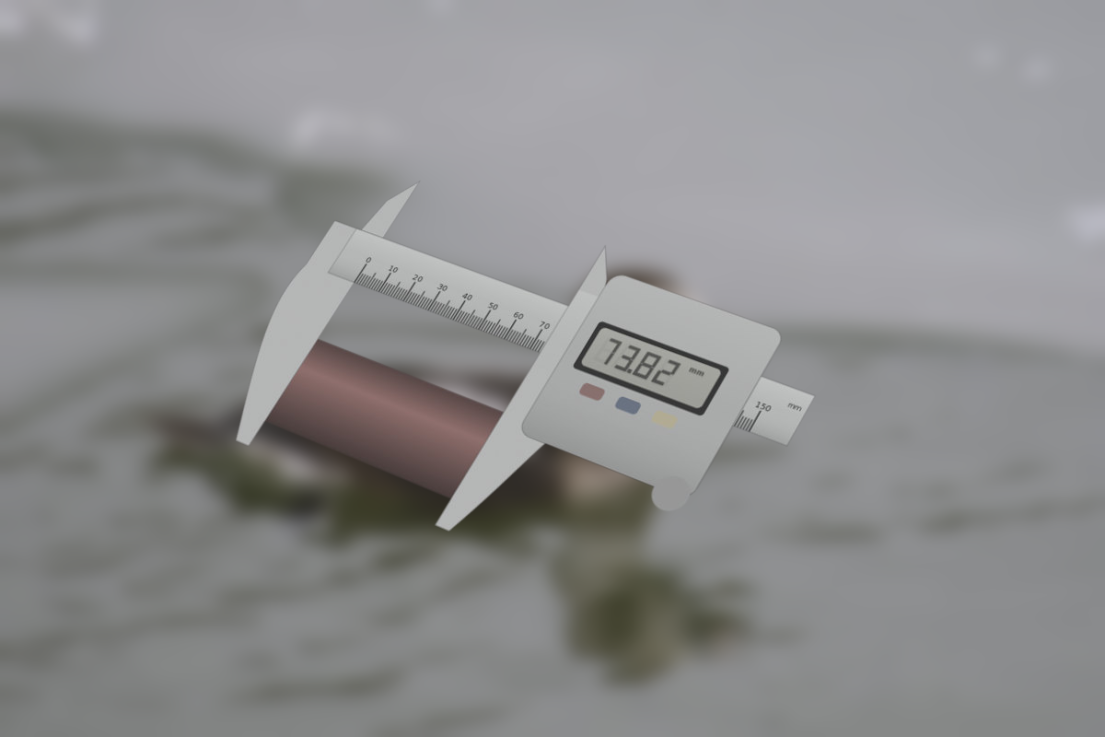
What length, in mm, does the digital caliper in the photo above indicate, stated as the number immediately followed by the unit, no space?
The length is 73.82mm
